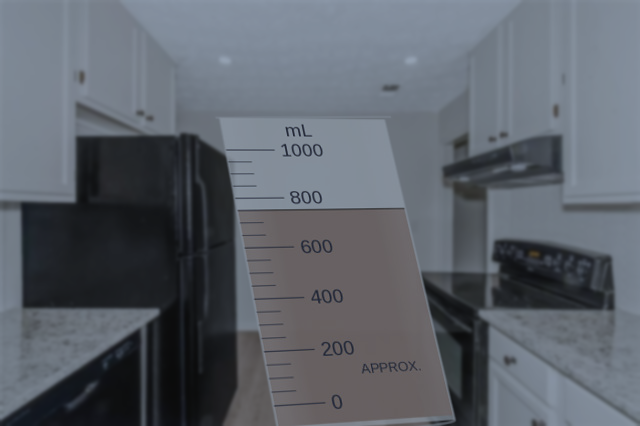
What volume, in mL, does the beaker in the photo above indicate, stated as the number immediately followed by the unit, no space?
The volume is 750mL
